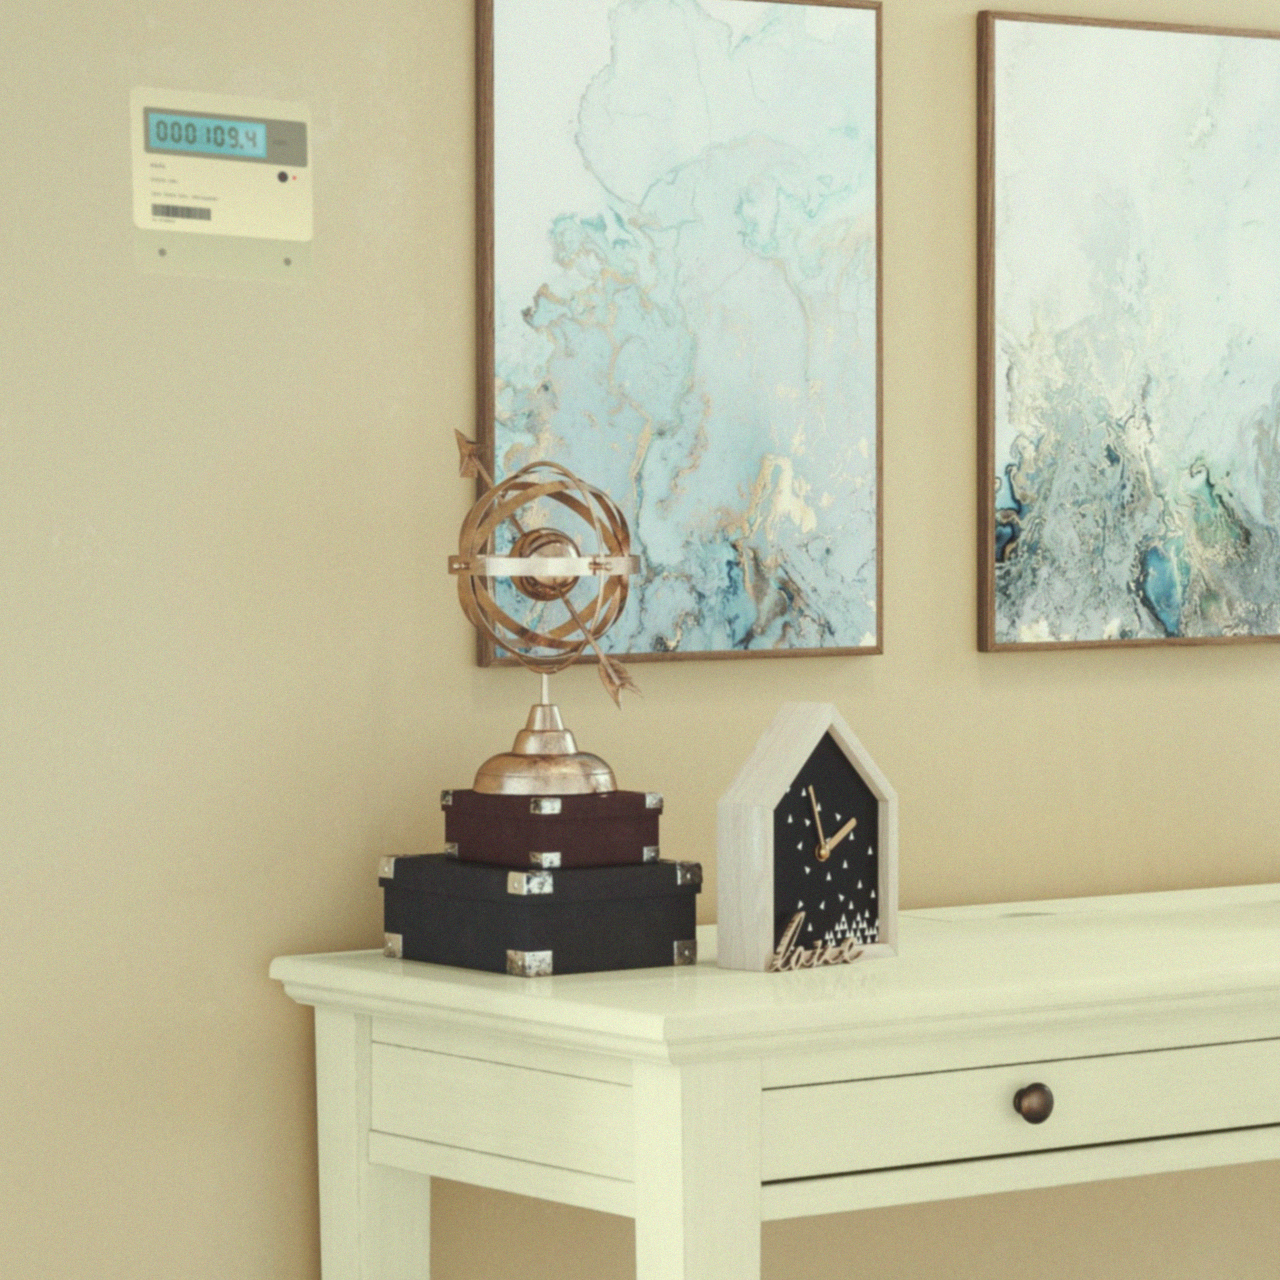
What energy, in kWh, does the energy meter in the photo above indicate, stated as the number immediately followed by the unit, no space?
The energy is 109.4kWh
